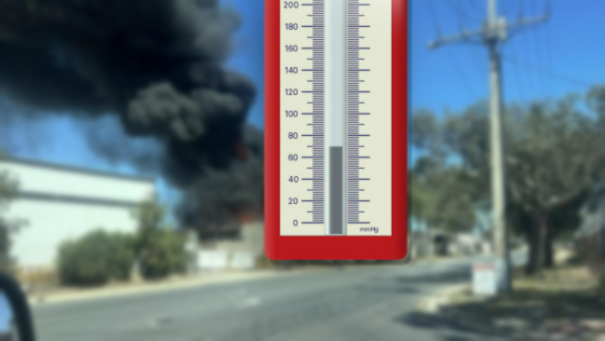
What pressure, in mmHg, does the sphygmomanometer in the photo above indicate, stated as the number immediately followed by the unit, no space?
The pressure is 70mmHg
